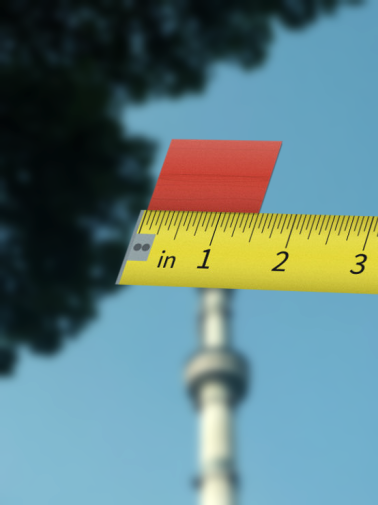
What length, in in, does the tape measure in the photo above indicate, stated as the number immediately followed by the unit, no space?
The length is 1.5in
